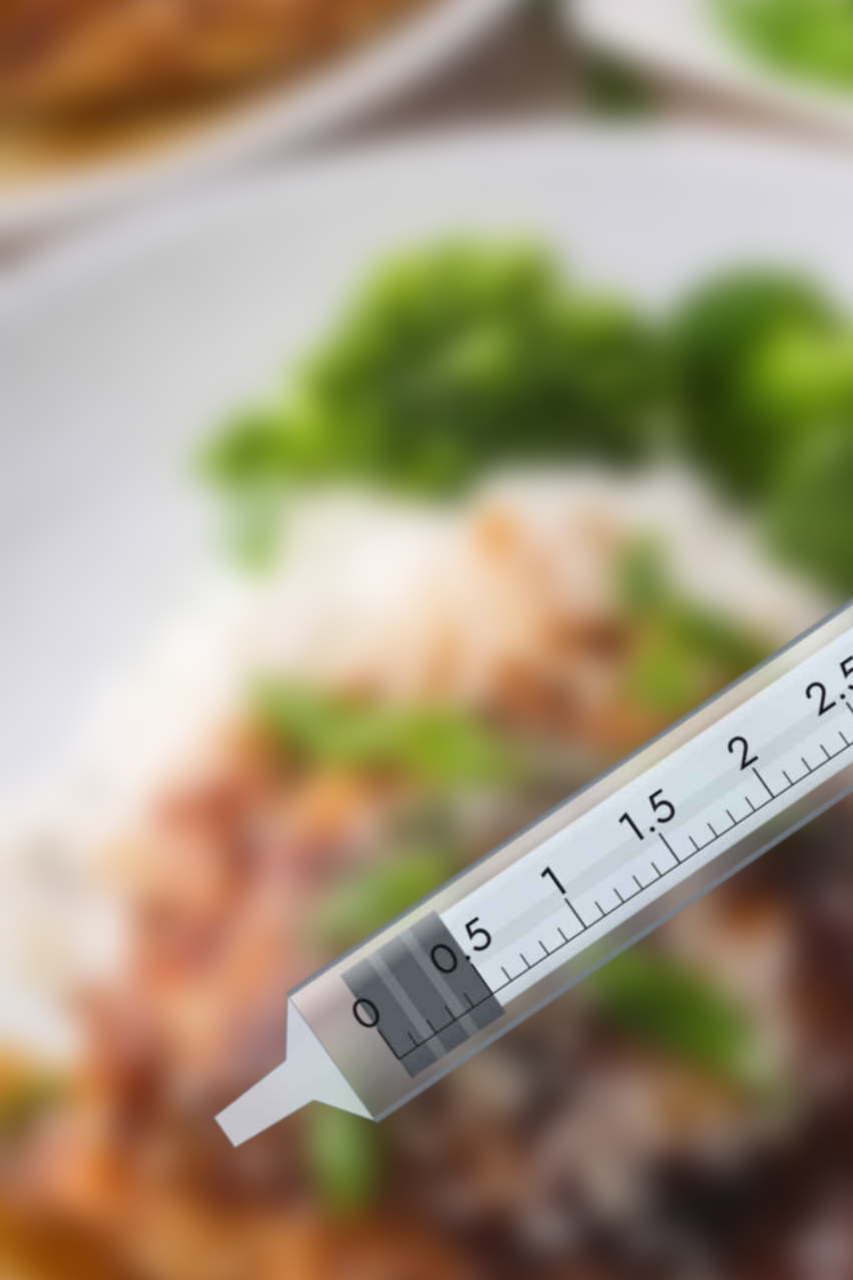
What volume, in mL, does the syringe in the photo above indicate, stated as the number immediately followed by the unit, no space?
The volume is 0mL
